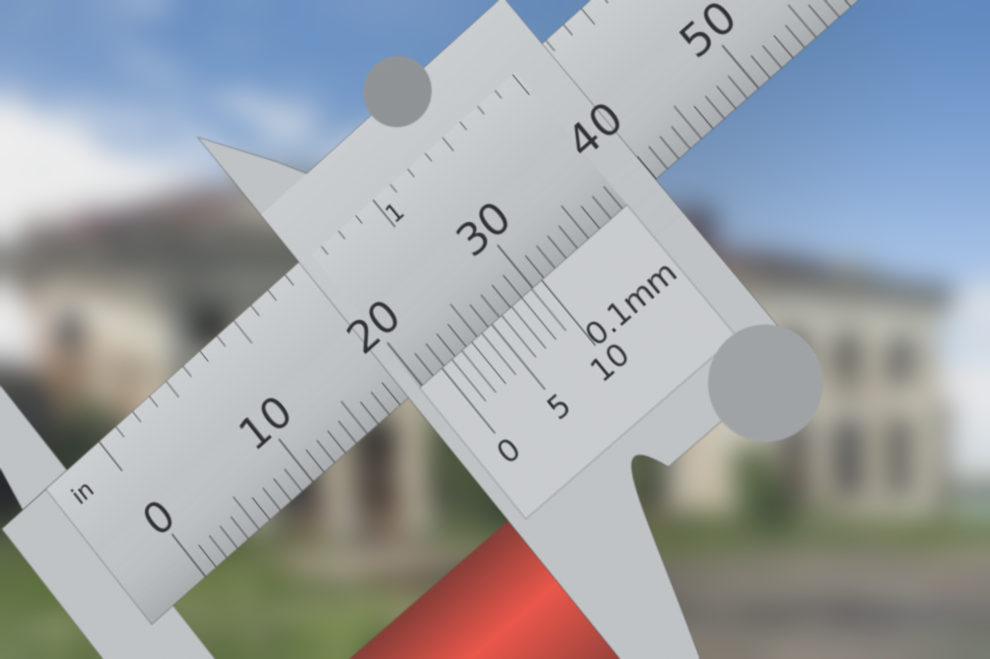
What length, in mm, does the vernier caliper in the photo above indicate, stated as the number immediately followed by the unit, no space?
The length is 21.8mm
